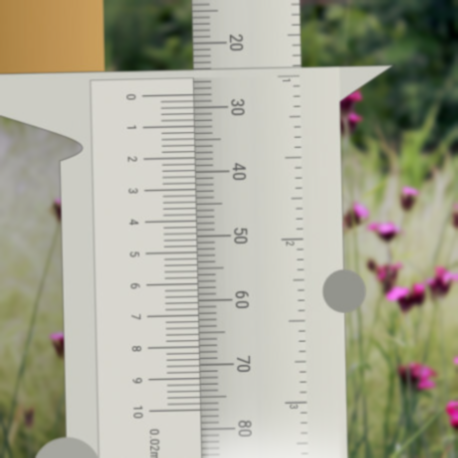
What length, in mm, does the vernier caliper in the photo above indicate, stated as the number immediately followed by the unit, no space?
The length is 28.0mm
